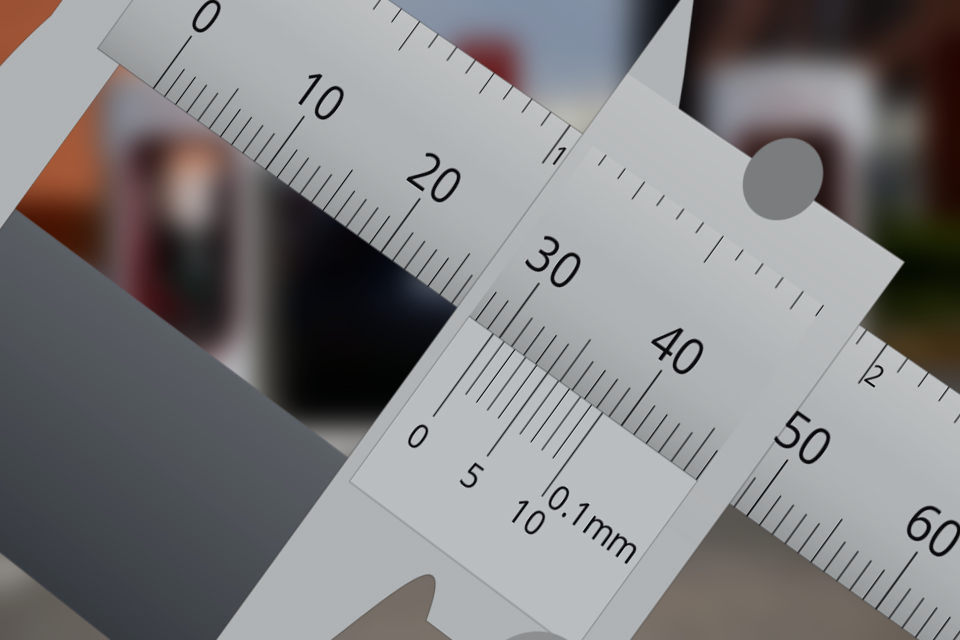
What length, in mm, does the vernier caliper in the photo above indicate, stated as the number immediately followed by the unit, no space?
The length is 29.5mm
